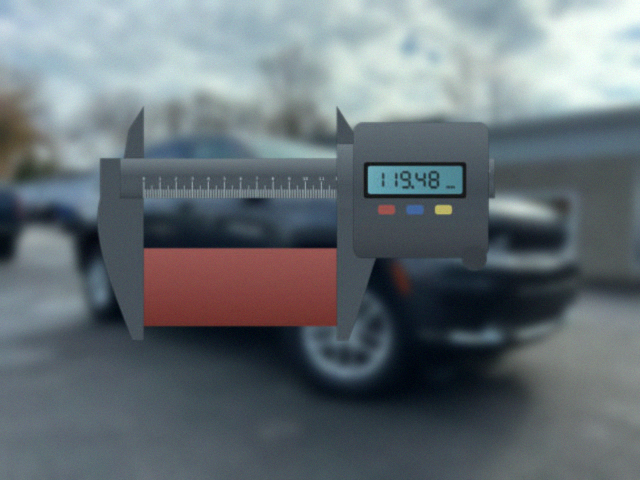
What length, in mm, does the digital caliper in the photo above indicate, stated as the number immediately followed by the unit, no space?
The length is 119.48mm
